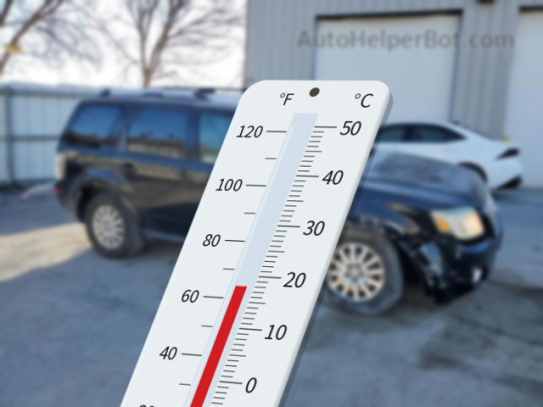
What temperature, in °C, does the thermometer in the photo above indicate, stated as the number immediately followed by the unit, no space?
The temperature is 18°C
